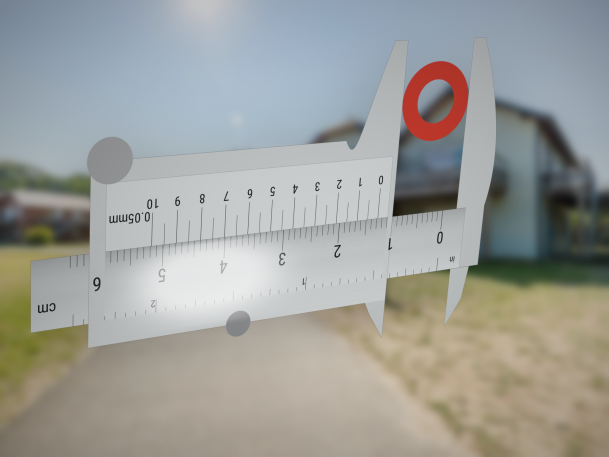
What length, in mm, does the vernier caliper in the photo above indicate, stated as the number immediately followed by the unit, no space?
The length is 12.8mm
